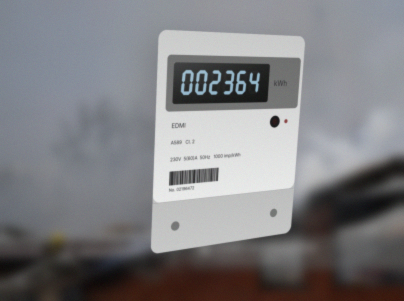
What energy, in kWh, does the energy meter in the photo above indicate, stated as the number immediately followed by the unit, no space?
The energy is 2364kWh
